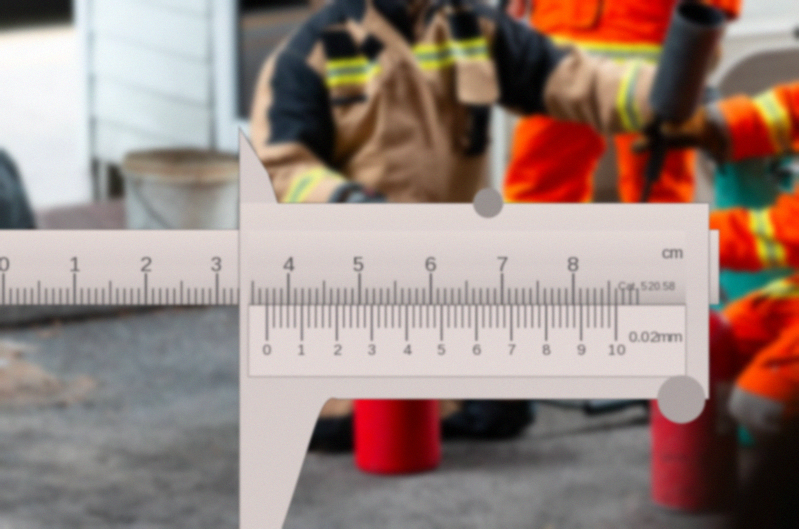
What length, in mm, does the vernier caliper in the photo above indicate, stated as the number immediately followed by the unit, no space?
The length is 37.0mm
